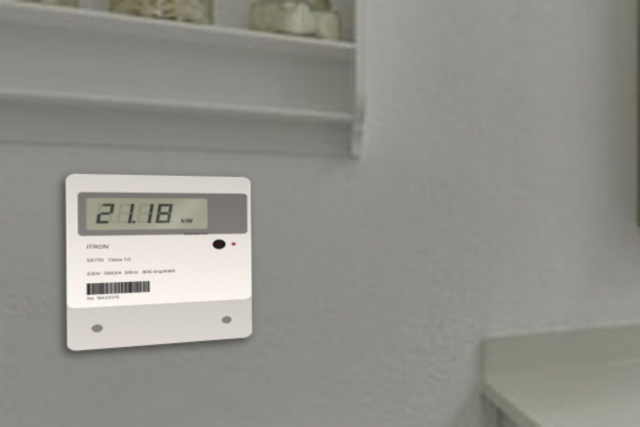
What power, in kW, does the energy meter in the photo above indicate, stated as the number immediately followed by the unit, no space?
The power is 21.18kW
